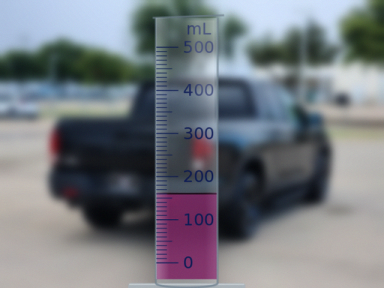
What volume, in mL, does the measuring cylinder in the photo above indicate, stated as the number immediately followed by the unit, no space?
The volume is 160mL
